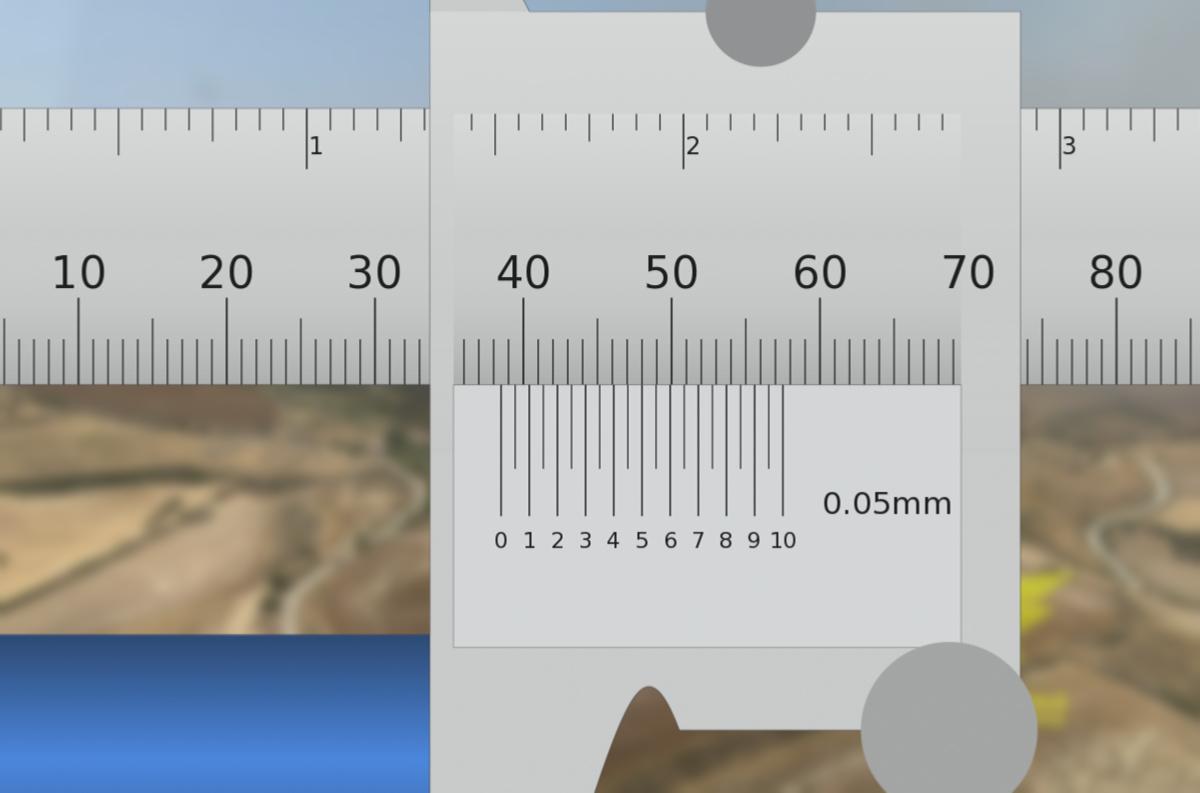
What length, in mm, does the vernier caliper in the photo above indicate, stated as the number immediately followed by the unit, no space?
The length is 38.5mm
